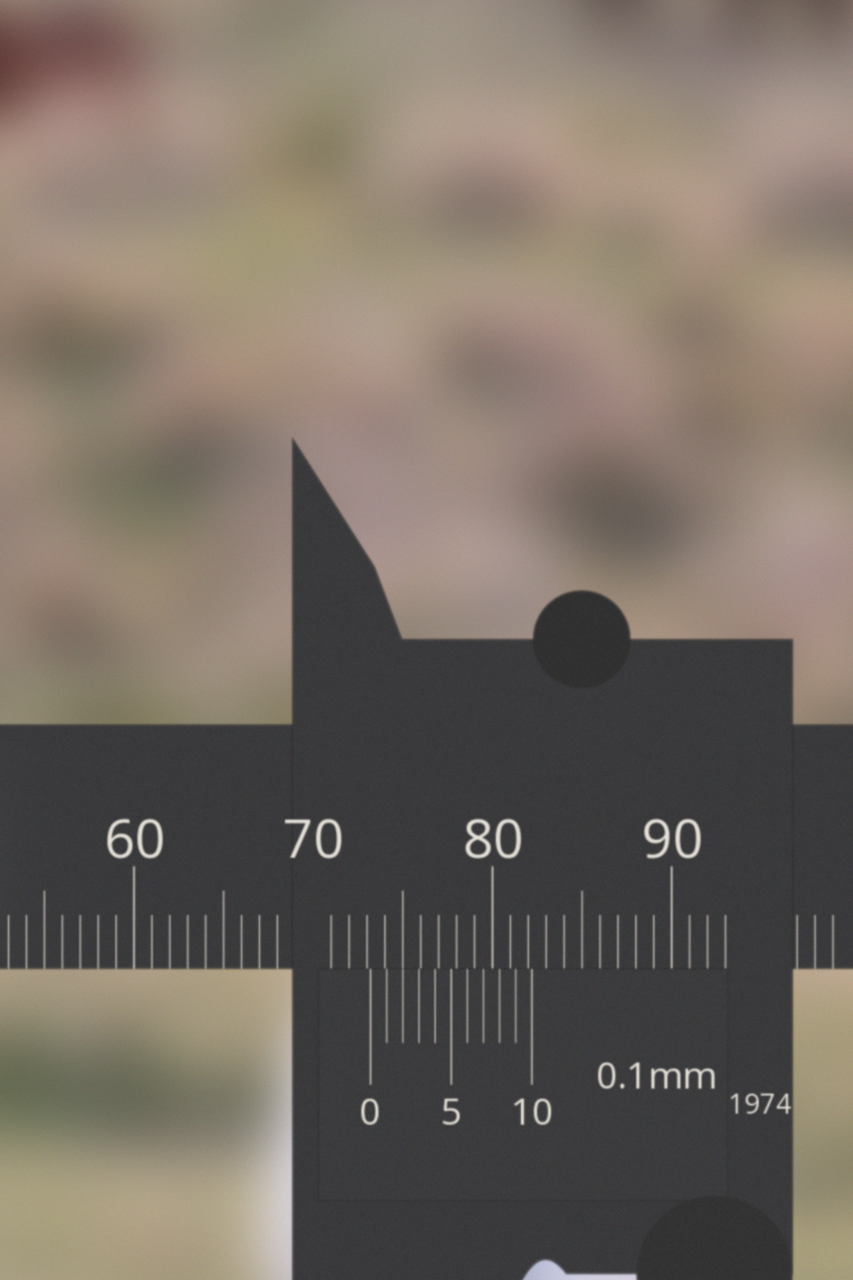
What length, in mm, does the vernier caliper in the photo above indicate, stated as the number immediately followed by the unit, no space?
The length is 73.2mm
